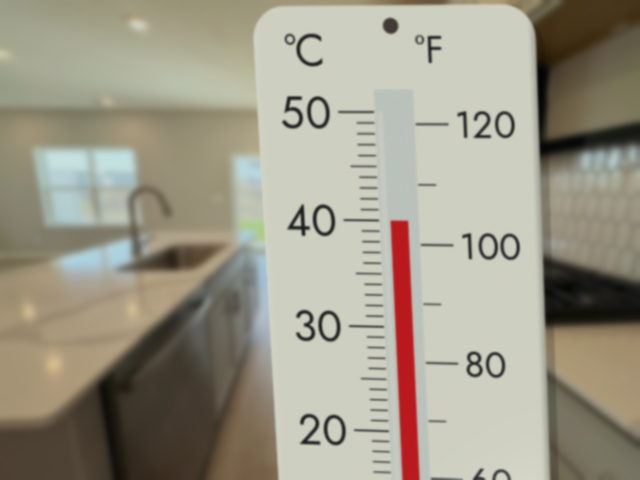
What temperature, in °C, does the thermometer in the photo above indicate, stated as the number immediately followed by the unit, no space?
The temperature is 40°C
